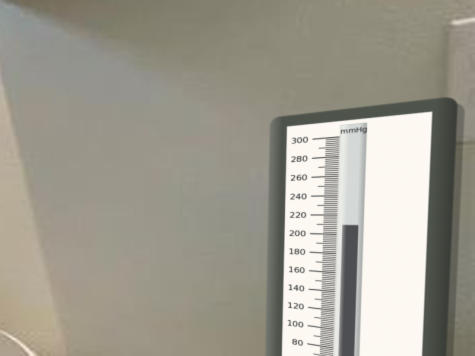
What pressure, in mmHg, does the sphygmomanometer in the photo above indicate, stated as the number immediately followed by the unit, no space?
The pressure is 210mmHg
